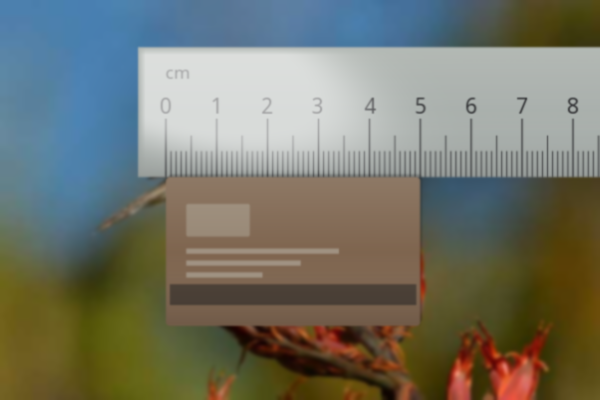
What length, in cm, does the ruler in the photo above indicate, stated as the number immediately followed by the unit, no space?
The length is 5cm
